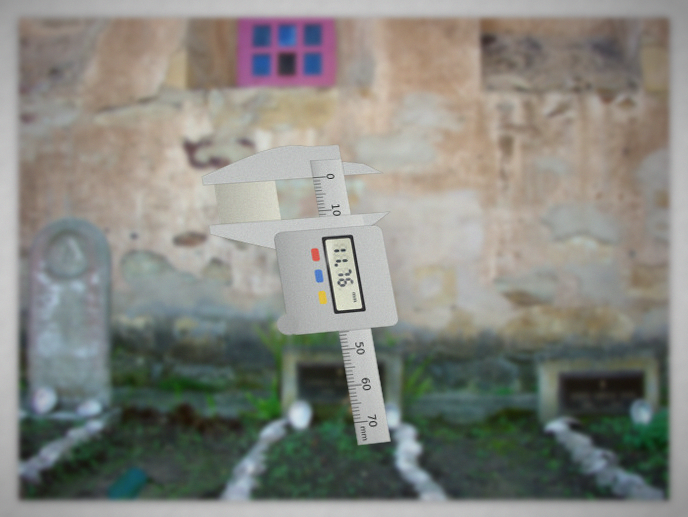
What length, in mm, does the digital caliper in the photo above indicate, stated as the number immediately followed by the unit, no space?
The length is 11.76mm
